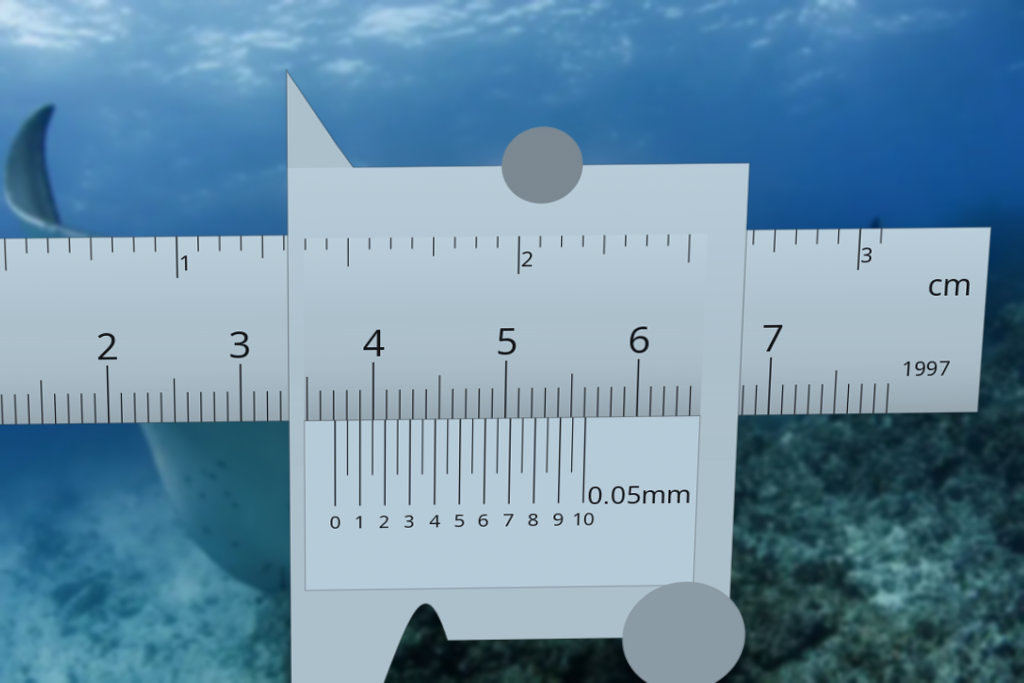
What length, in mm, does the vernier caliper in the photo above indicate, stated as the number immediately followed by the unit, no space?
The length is 37.1mm
